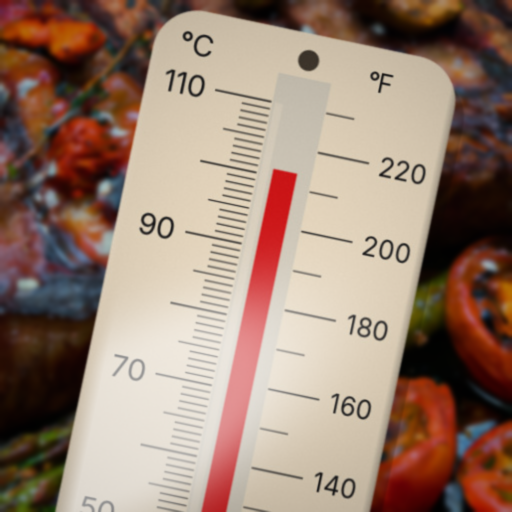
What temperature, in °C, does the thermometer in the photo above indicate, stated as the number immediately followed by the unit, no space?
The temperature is 101°C
